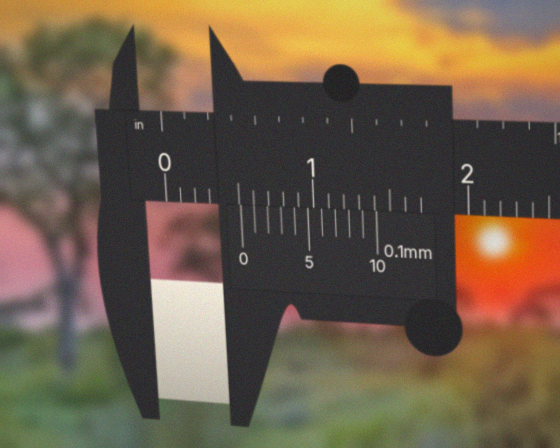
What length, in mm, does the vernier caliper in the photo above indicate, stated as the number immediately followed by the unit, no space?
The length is 5.1mm
